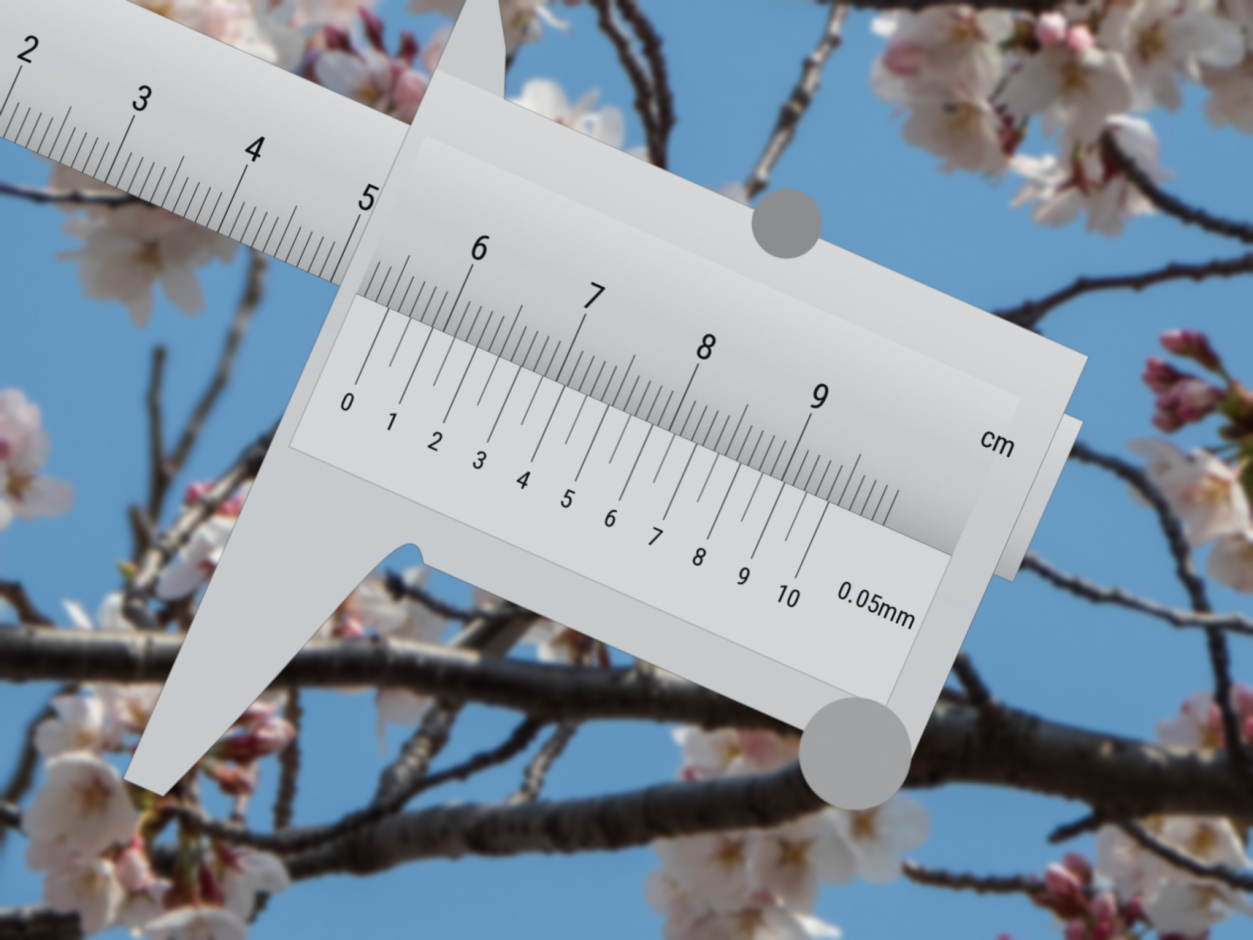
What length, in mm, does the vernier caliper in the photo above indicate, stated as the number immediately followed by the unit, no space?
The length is 55.2mm
